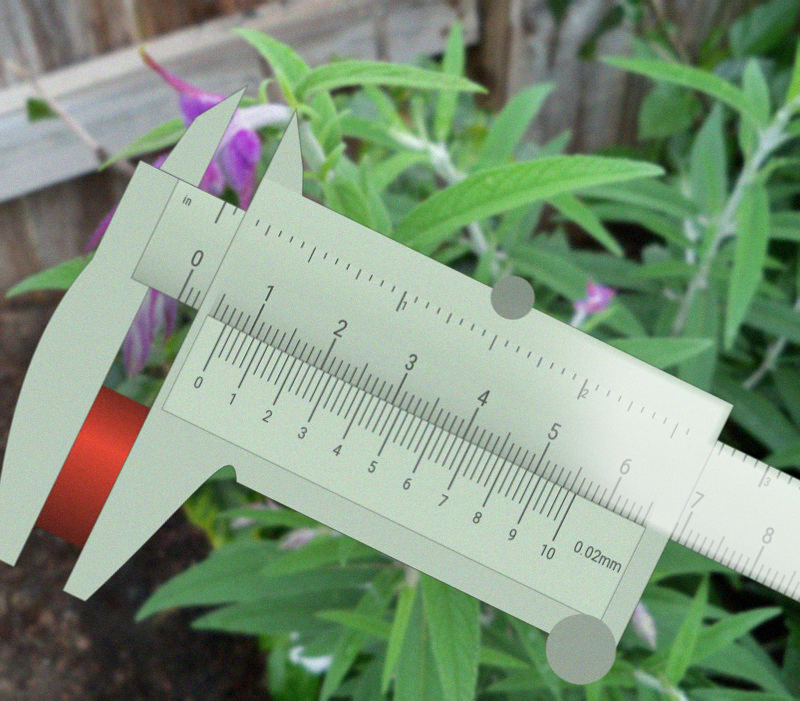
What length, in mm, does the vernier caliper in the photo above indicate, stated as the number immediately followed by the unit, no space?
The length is 6.8mm
